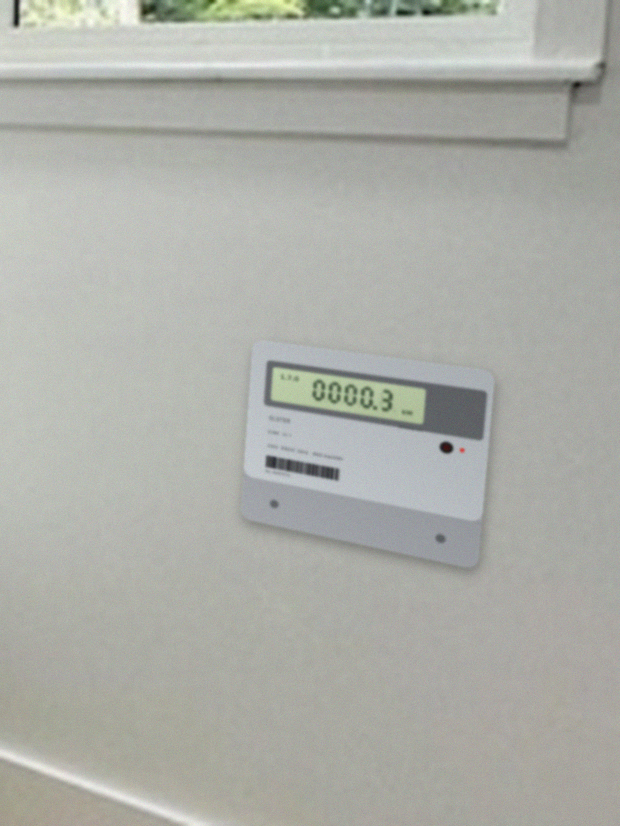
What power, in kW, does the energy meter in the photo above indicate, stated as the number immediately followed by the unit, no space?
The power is 0.3kW
